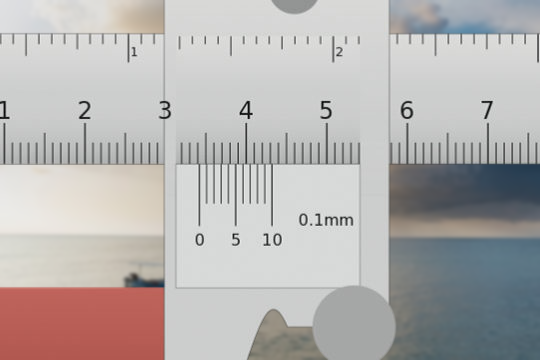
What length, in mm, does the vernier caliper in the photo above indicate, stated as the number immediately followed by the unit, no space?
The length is 34.2mm
